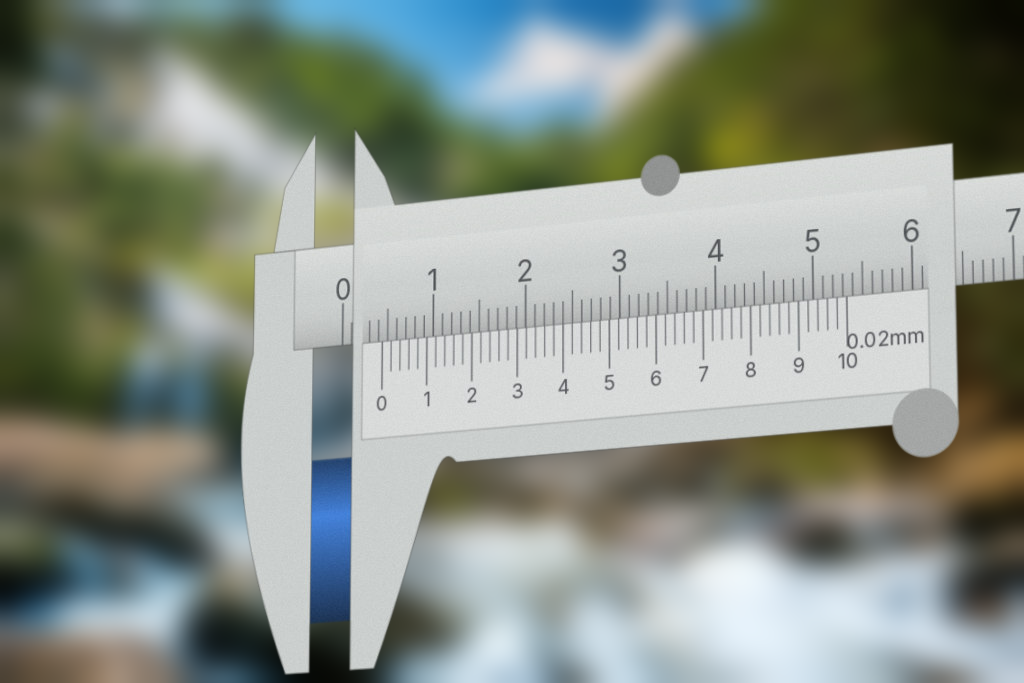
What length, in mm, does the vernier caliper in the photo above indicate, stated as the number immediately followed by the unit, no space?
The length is 4.4mm
